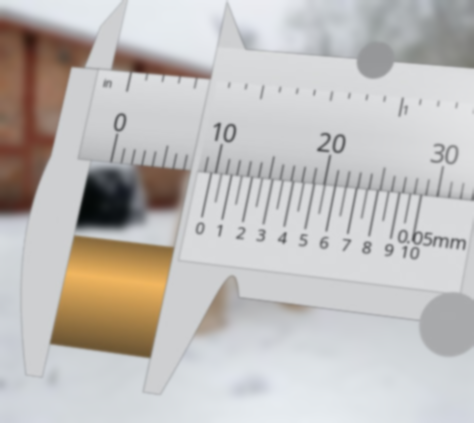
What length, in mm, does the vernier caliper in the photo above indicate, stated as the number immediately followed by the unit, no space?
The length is 9.6mm
